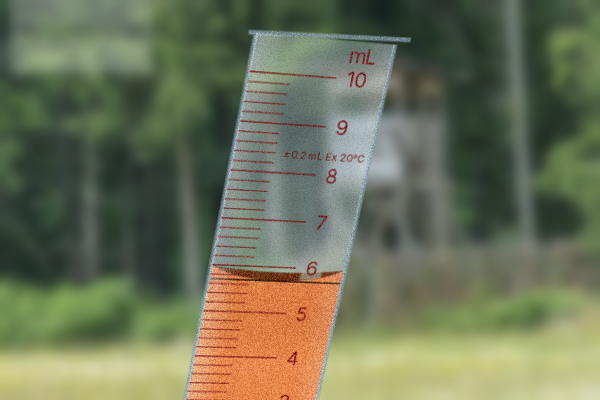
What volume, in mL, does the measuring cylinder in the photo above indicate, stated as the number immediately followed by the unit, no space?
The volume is 5.7mL
